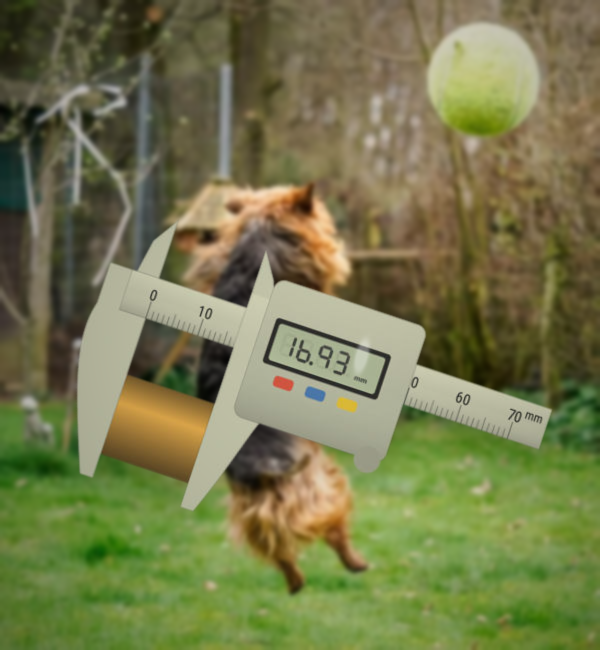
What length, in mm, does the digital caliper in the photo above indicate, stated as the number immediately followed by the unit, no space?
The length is 16.93mm
